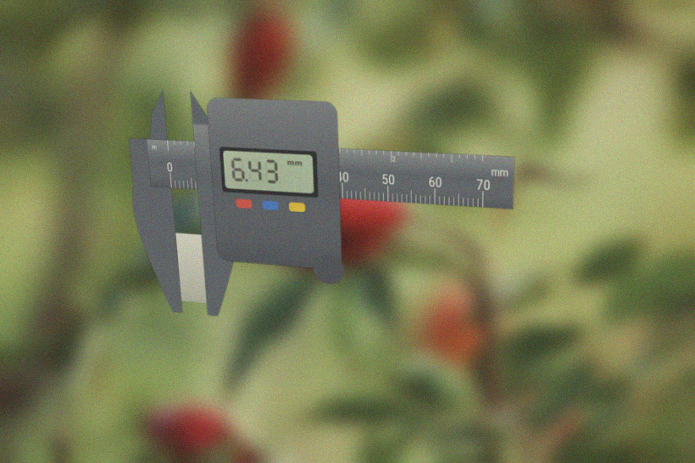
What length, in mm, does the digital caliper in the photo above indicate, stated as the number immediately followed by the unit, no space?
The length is 6.43mm
